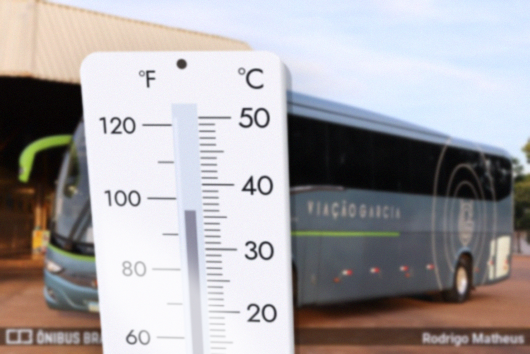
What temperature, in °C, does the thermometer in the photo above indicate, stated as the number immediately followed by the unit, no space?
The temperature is 36°C
